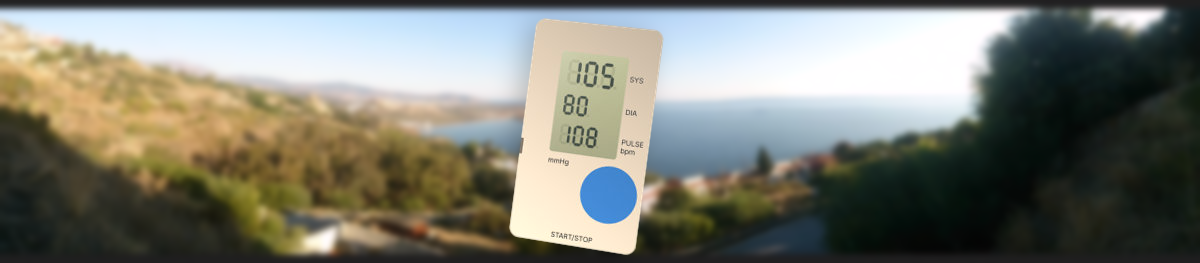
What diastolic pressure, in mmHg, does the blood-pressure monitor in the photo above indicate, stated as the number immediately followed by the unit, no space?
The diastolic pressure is 80mmHg
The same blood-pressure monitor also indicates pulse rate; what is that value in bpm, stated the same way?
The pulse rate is 108bpm
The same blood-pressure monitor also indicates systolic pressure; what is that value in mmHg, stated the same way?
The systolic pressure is 105mmHg
